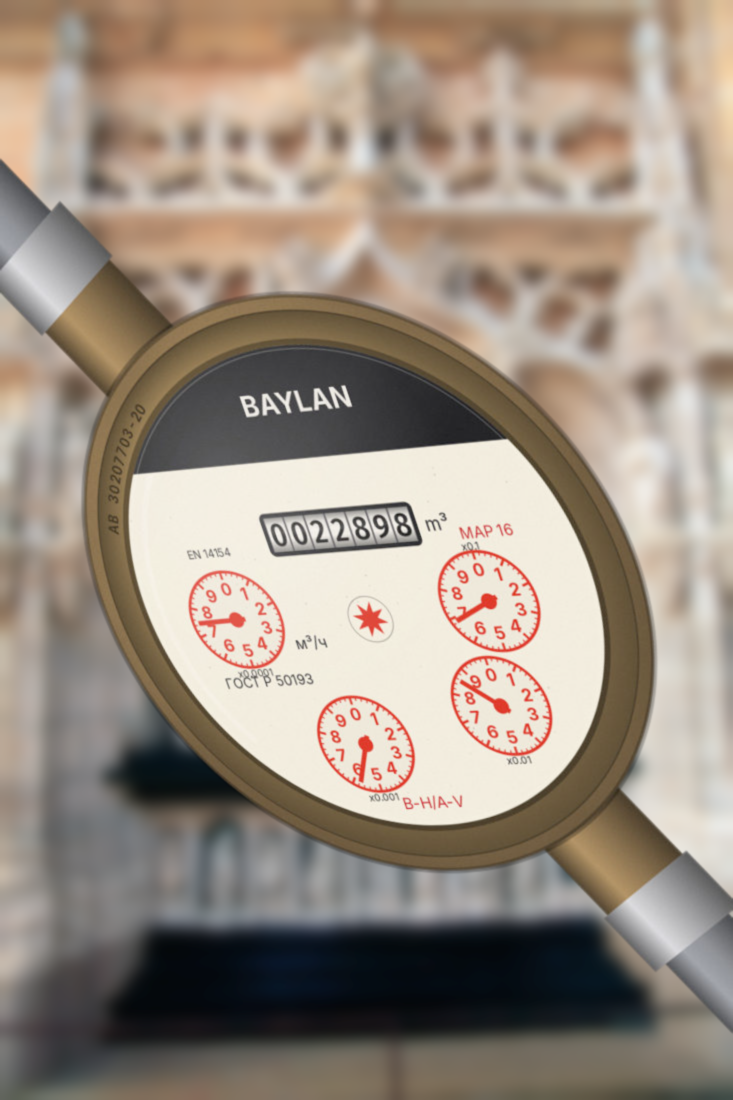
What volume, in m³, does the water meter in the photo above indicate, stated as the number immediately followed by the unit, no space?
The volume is 22898.6857m³
